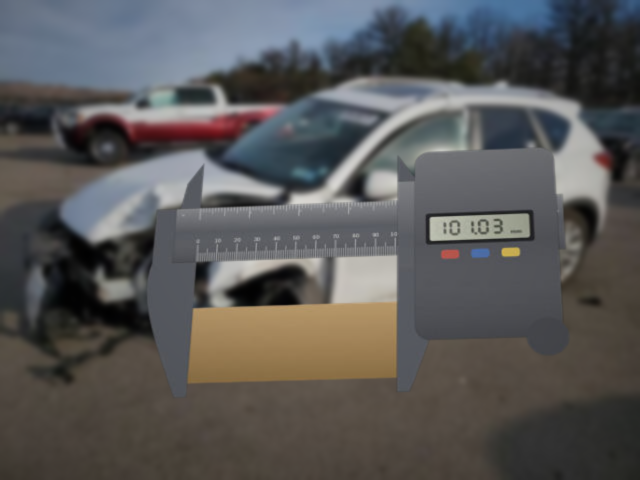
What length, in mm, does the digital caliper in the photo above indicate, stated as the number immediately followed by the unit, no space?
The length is 101.03mm
